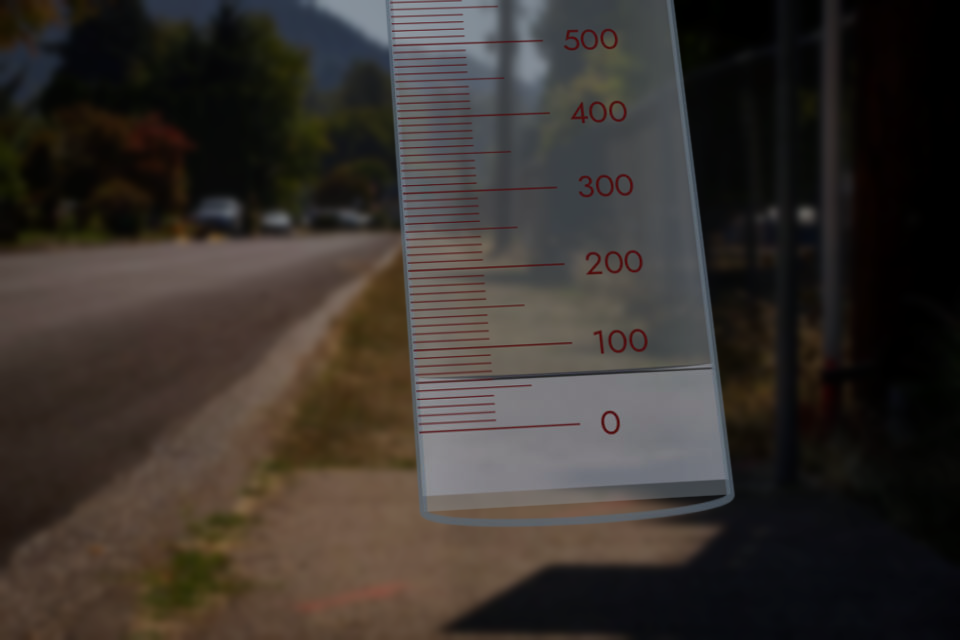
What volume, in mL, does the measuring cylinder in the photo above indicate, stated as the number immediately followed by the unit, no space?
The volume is 60mL
